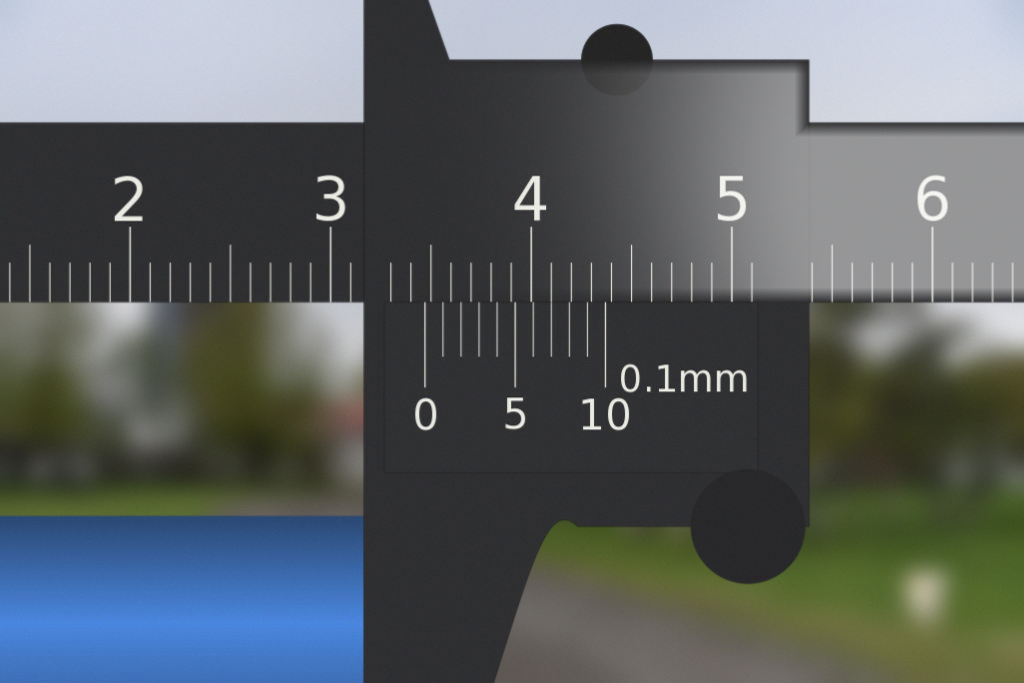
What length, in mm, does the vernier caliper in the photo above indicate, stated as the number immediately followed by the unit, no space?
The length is 34.7mm
